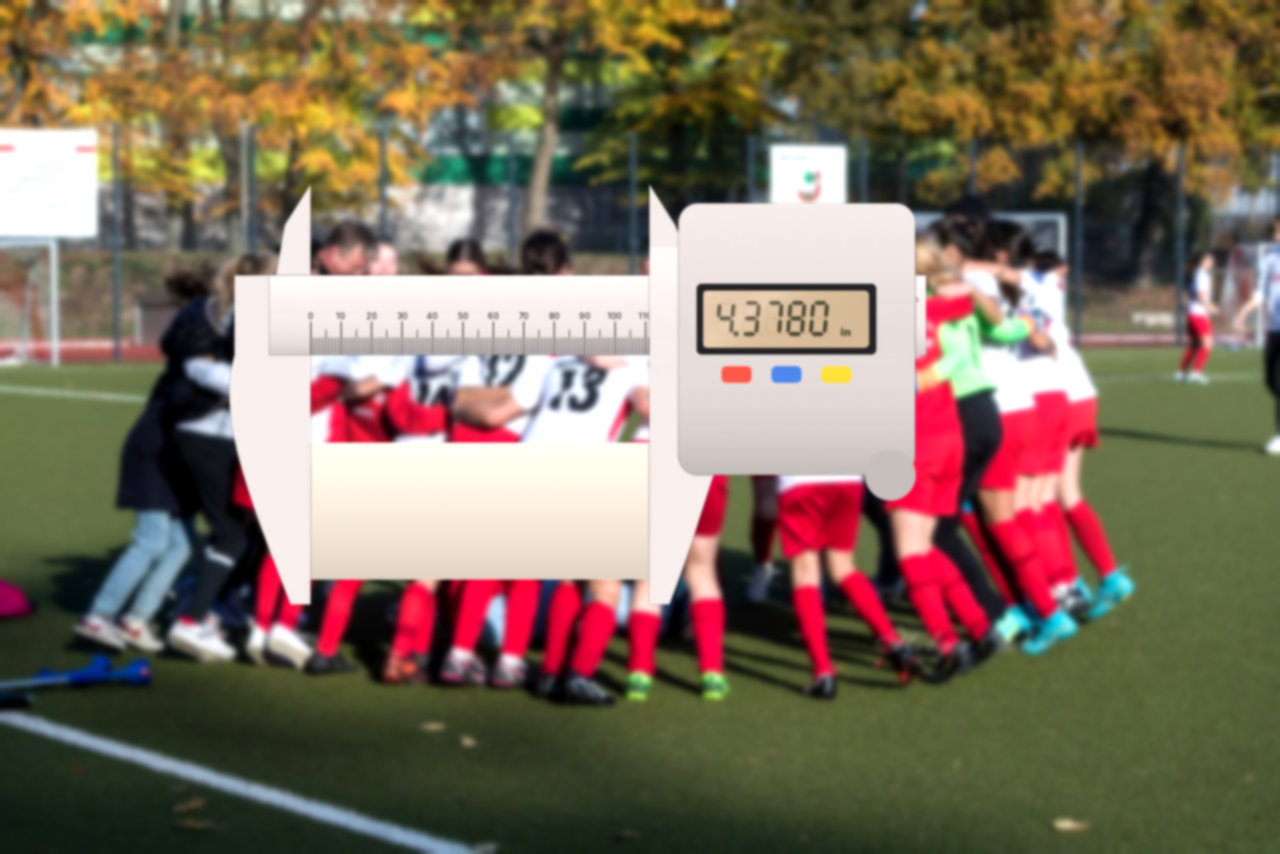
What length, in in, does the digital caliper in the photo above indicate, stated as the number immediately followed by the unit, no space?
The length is 4.3780in
